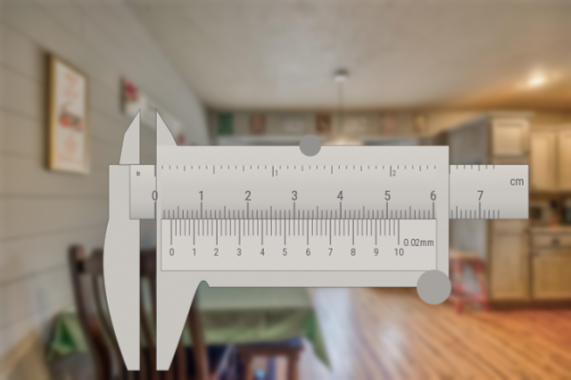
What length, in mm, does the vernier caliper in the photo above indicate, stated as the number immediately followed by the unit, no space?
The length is 3.5mm
